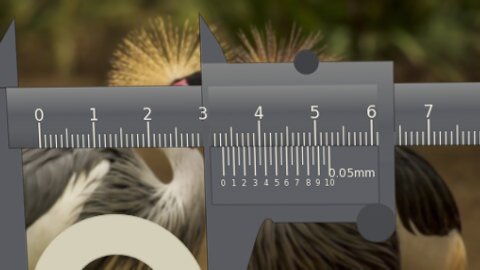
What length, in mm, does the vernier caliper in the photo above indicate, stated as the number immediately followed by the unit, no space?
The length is 33.4mm
